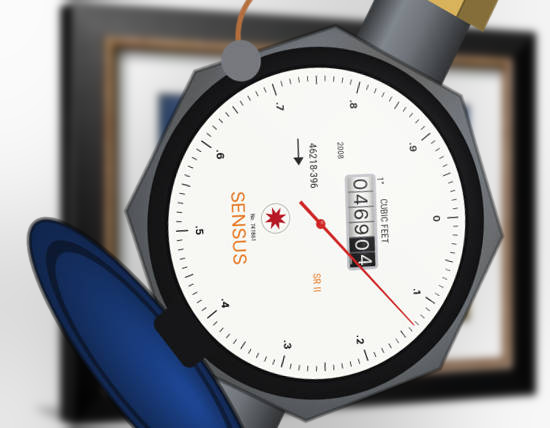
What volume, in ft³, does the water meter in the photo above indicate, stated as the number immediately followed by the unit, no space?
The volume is 46904.13ft³
